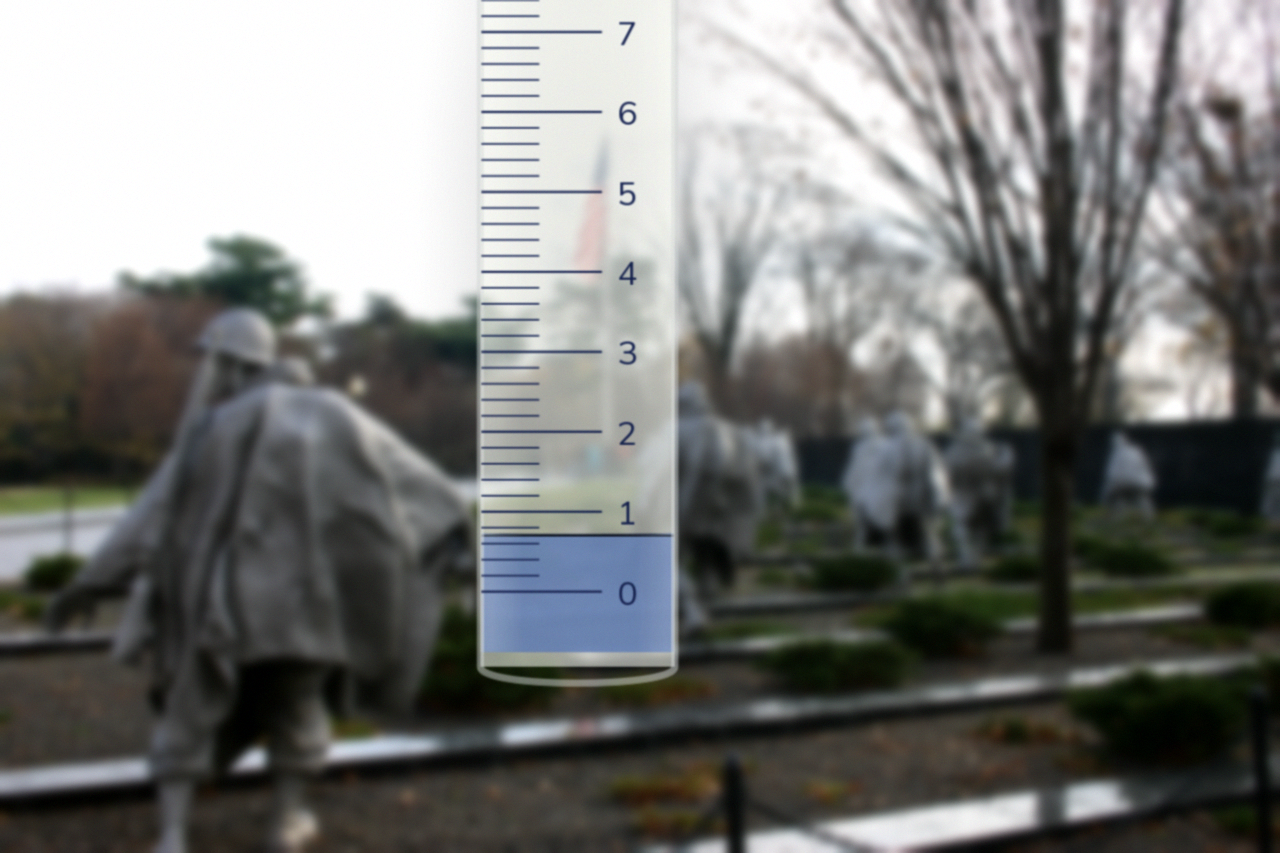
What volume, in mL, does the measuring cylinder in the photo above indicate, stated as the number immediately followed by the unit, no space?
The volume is 0.7mL
